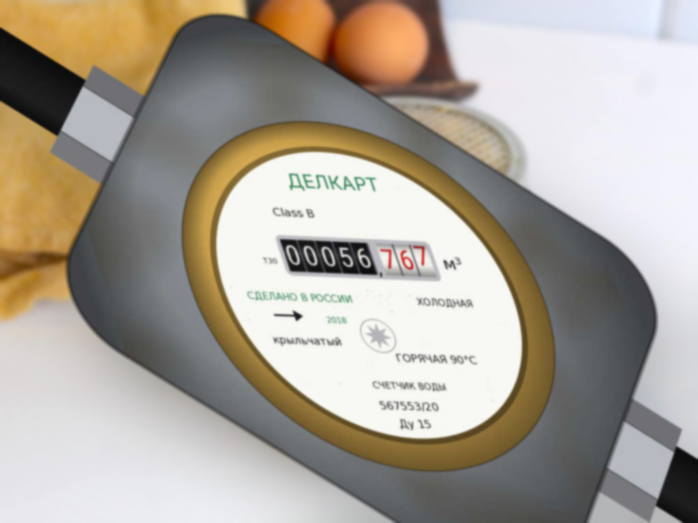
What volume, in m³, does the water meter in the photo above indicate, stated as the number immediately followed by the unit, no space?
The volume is 56.767m³
